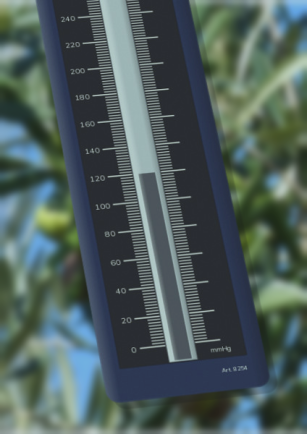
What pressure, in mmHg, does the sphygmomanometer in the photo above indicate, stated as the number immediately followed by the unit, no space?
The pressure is 120mmHg
